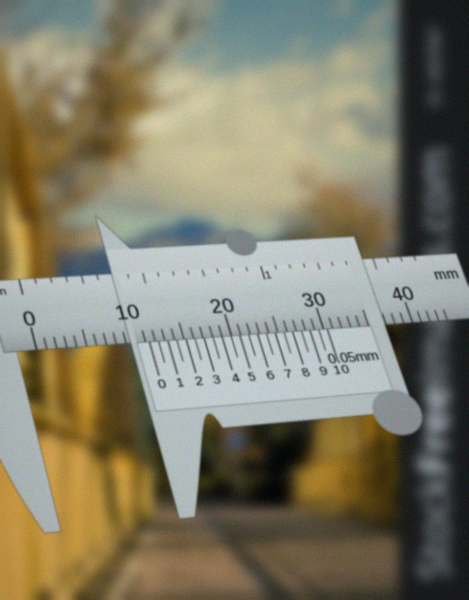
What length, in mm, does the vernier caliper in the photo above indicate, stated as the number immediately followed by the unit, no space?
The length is 11.4mm
